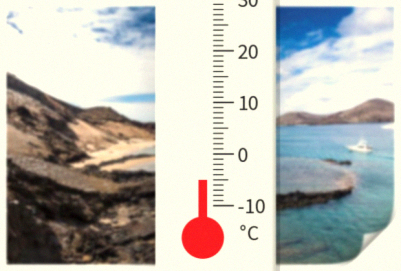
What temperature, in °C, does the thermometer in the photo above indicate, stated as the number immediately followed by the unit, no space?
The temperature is -5°C
